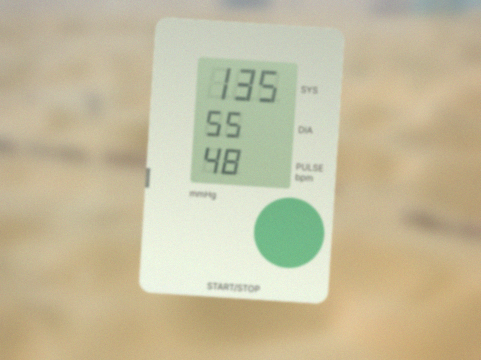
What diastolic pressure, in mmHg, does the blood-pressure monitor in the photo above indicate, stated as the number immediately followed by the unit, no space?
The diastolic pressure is 55mmHg
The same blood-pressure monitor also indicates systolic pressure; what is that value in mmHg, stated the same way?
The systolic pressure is 135mmHg
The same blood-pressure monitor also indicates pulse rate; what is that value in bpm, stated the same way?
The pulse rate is 48bpm
